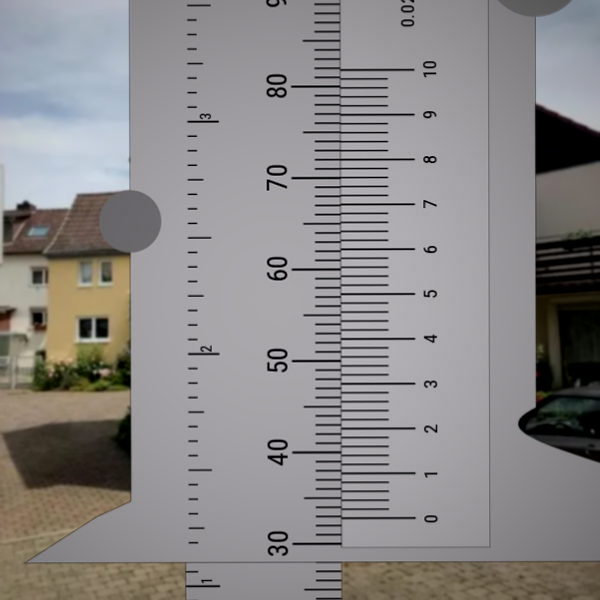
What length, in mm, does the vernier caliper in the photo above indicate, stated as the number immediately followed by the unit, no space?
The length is 32.8mm
